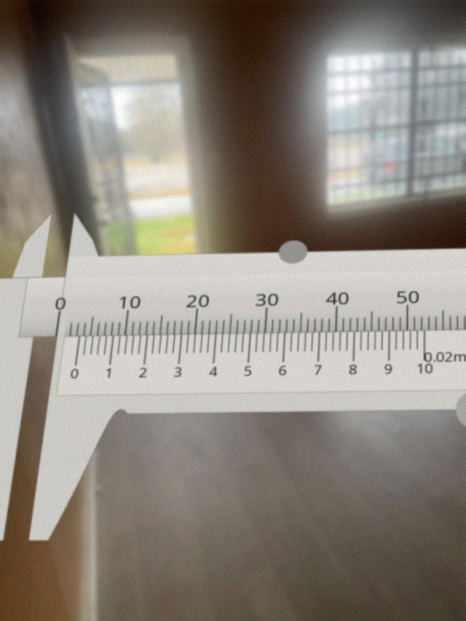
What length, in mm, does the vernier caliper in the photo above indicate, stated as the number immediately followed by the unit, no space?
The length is 3.4mm
